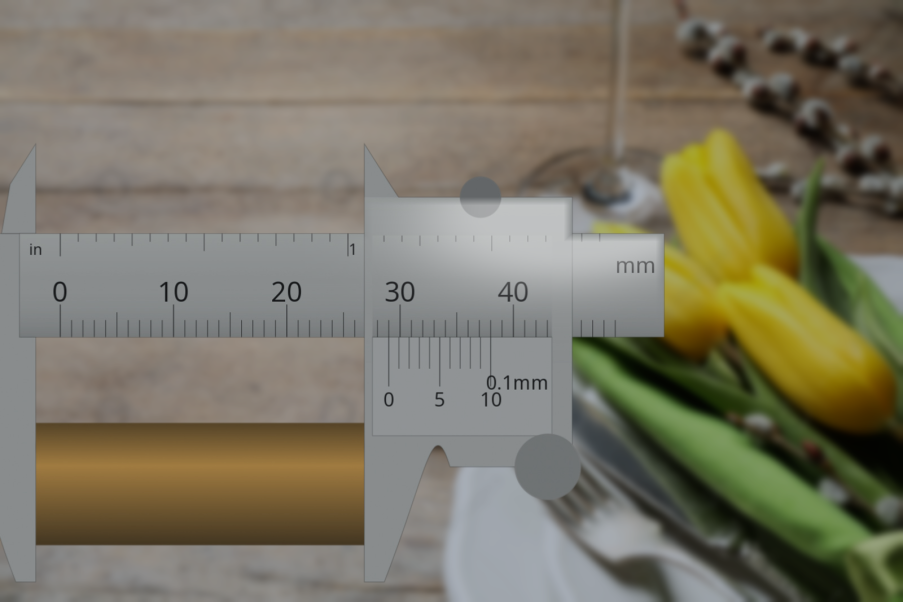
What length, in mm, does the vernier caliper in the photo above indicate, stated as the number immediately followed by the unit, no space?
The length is 29.0mm
